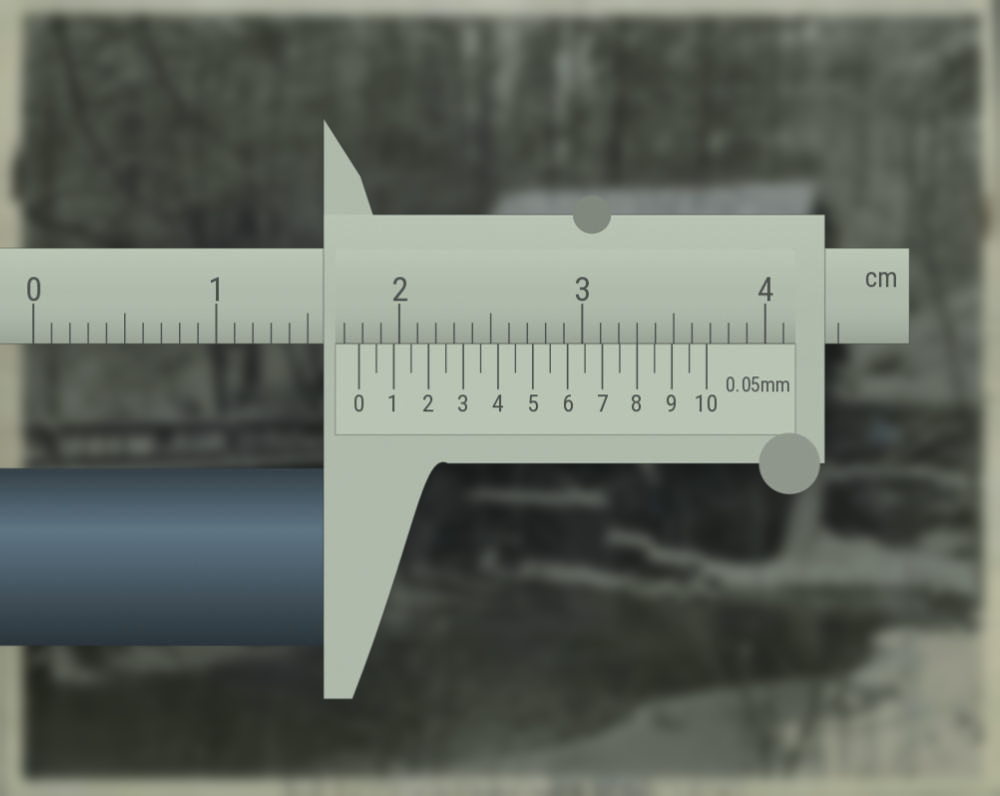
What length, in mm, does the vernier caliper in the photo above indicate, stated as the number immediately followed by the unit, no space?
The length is 17.8mm
